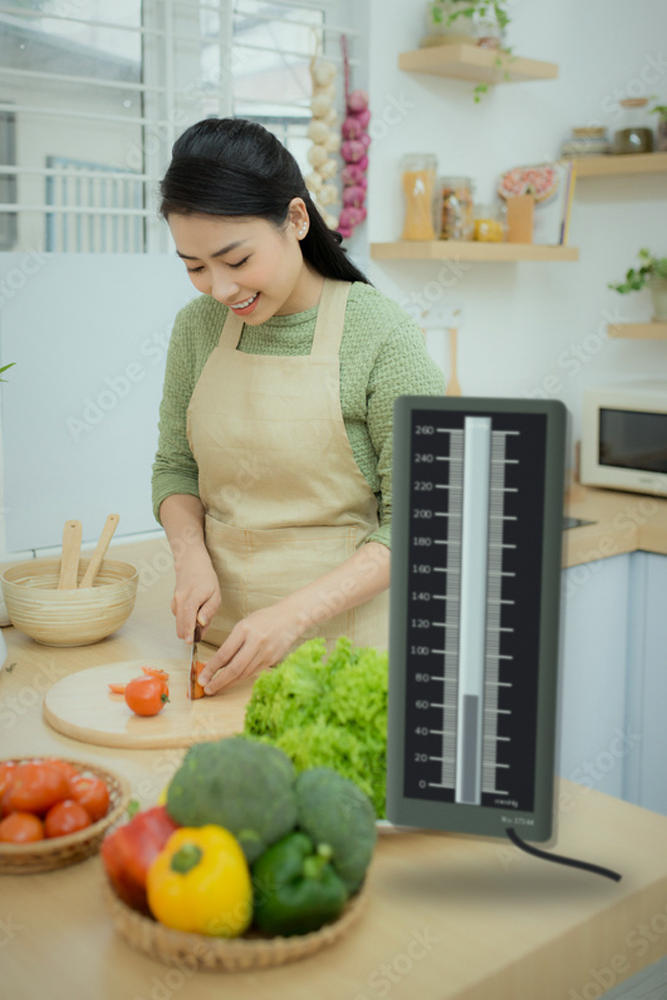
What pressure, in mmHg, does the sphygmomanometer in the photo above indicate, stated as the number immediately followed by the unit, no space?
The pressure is 70mmHg
